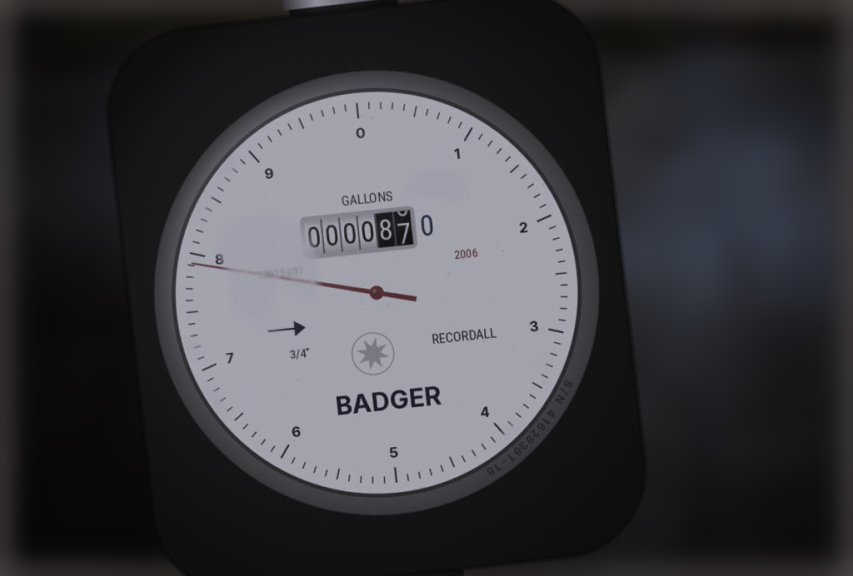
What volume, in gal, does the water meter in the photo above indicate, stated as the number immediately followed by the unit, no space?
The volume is 867.9gal
